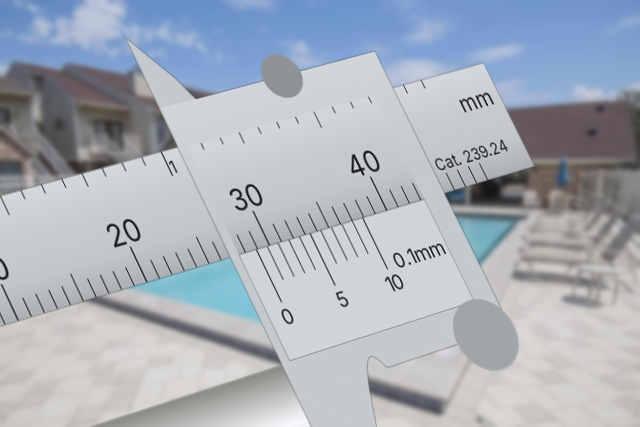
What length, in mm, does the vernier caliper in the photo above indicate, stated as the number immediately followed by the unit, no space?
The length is 28.9mm
